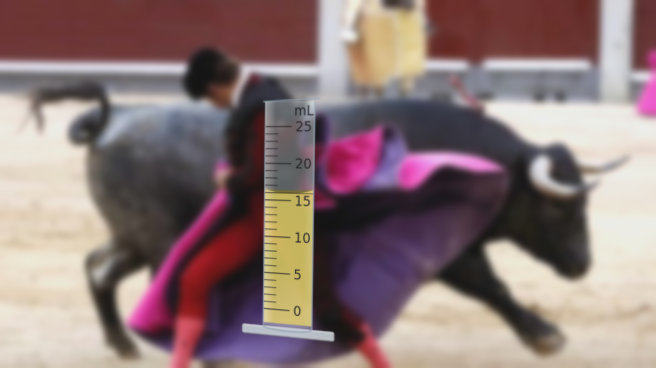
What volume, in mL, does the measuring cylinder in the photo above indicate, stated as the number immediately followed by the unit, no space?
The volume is 16mL
